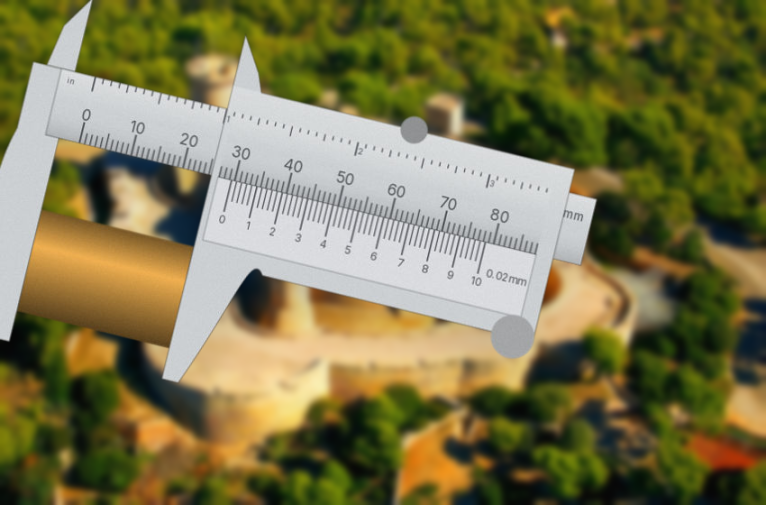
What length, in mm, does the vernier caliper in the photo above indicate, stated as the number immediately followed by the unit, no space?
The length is 29.4mm
